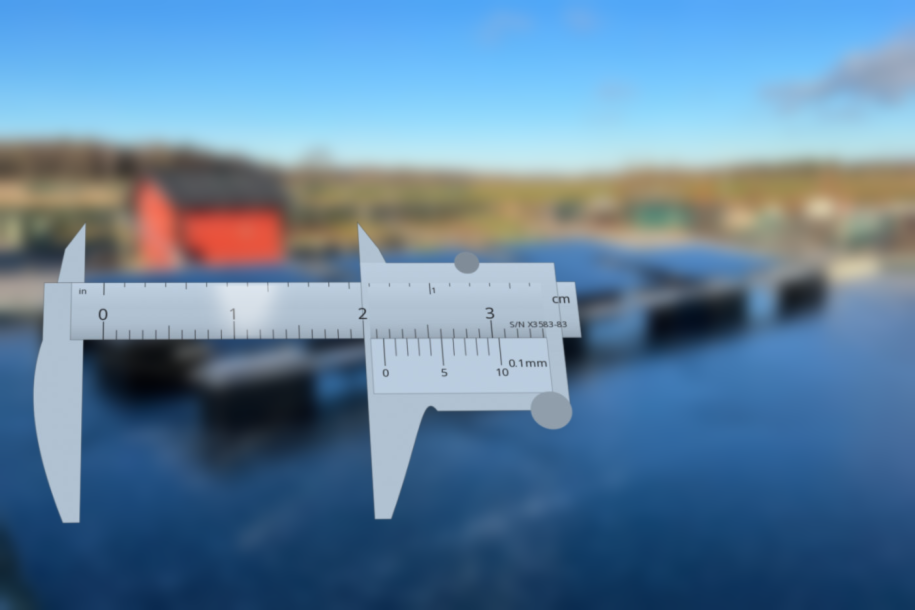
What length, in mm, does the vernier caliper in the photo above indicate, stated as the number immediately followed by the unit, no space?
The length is 21.5mm
